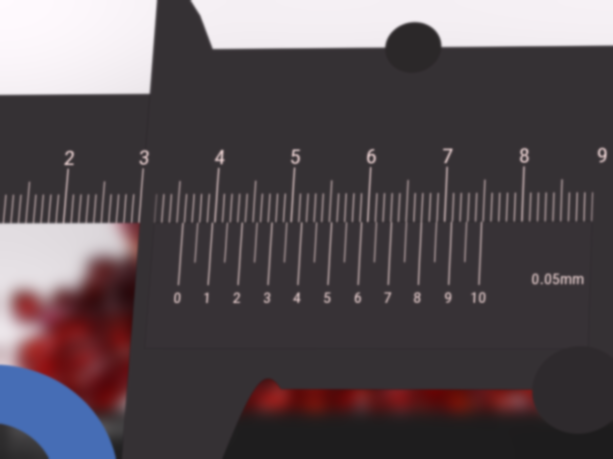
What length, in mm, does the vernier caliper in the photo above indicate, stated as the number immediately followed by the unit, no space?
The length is 35.8mm
